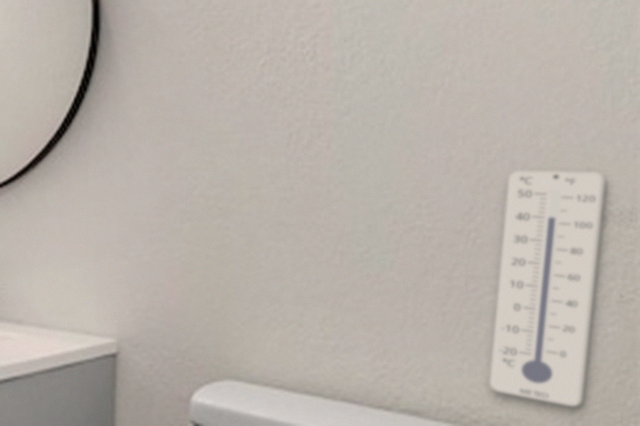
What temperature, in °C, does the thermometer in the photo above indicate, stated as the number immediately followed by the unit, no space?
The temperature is 40°C
